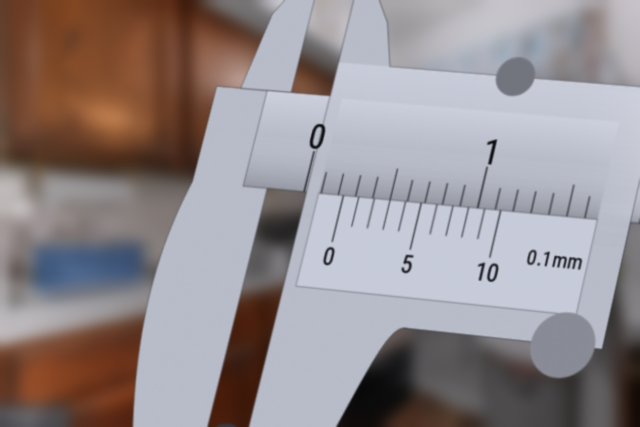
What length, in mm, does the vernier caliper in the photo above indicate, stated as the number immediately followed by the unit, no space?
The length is 2.3mm
